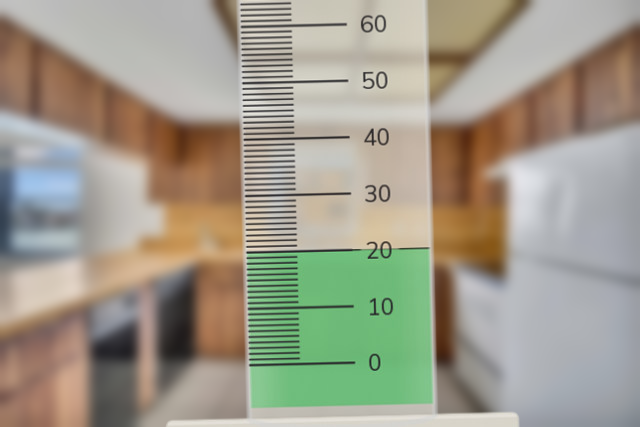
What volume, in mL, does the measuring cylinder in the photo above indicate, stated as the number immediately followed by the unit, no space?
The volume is 20mL
